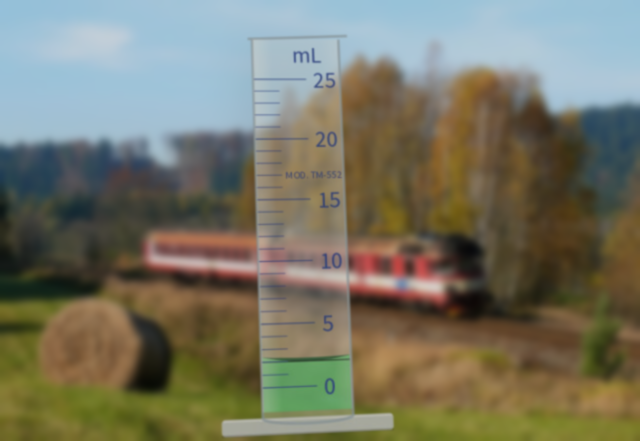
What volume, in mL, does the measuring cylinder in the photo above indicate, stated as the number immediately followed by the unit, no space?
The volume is 2mL
